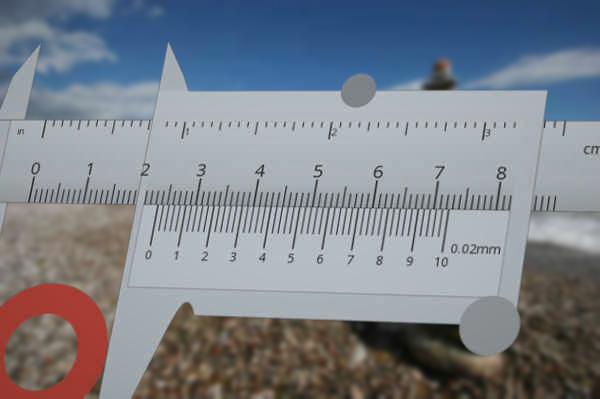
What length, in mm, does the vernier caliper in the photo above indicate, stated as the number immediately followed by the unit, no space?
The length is 23.4mm
